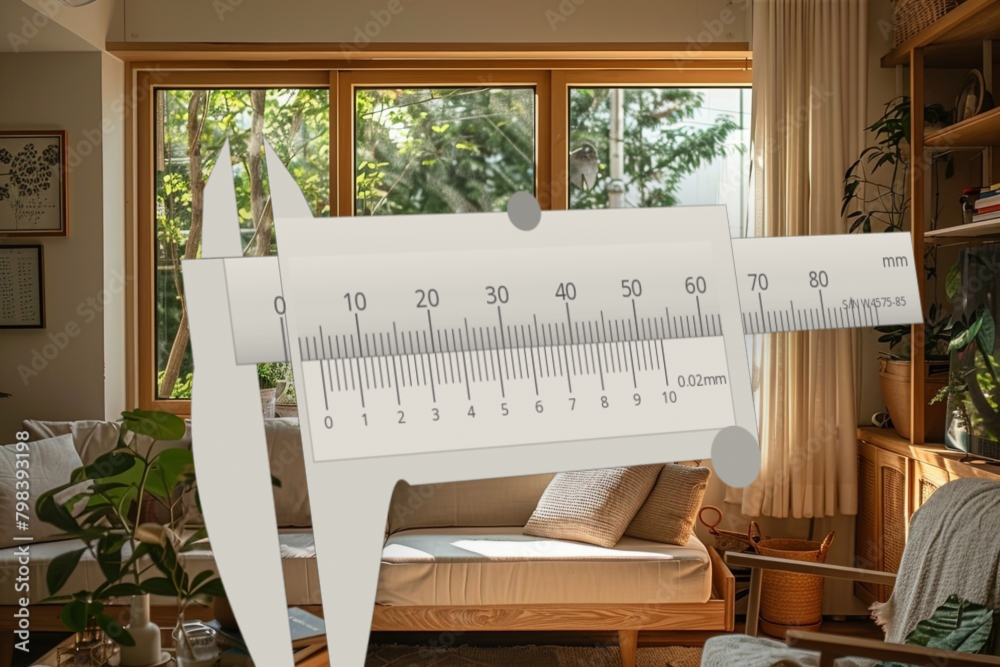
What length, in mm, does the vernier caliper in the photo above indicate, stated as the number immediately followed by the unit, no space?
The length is 4.5mm
